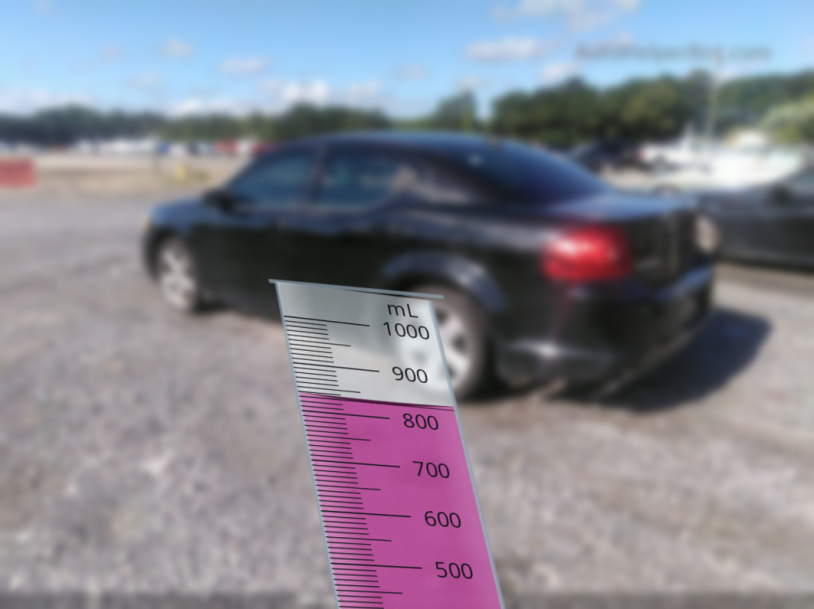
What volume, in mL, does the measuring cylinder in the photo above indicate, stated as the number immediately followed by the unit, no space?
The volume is 830mL
